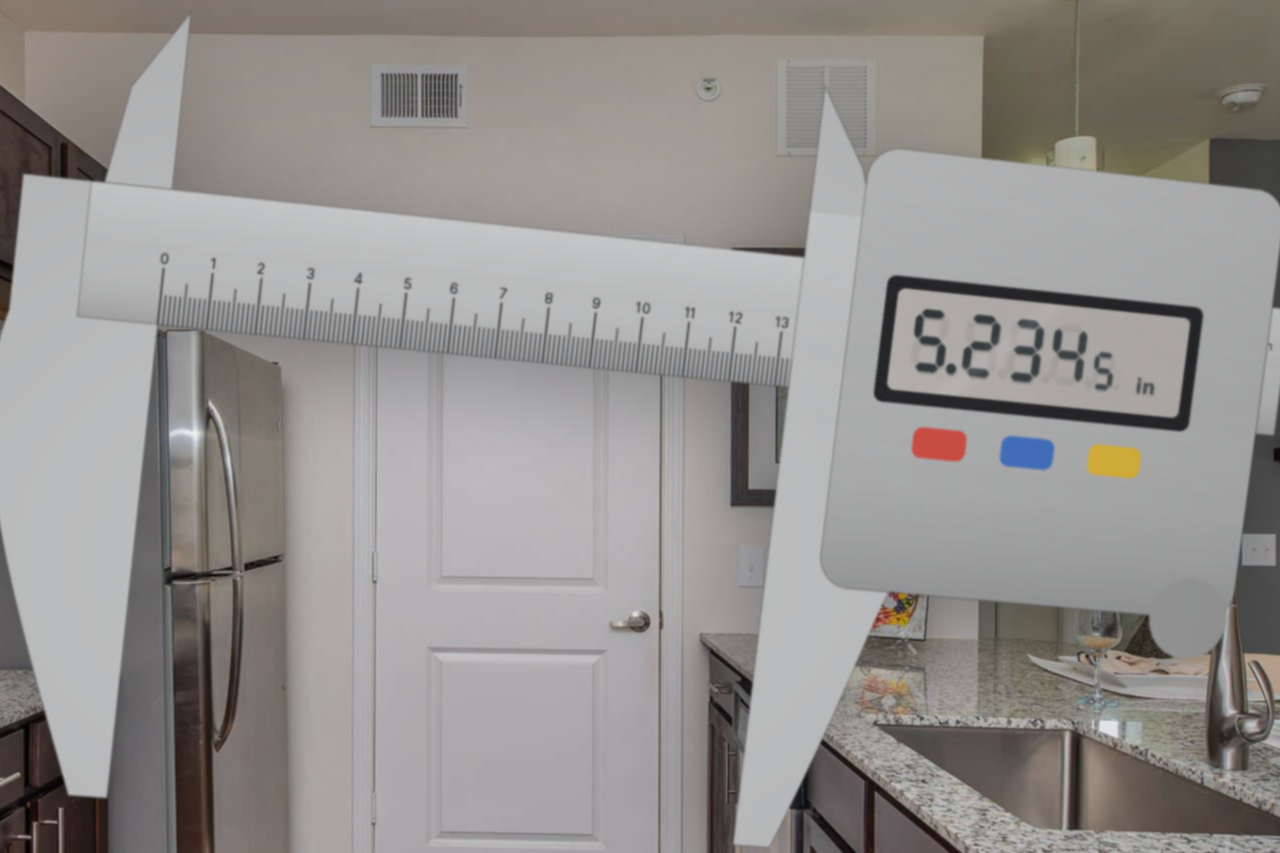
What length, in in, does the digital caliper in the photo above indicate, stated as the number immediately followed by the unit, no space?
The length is 5.2345in
